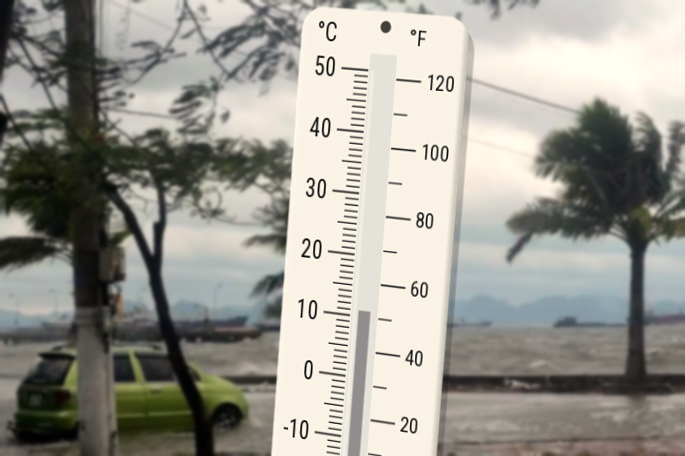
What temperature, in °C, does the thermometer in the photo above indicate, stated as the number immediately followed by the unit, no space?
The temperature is 11°C
